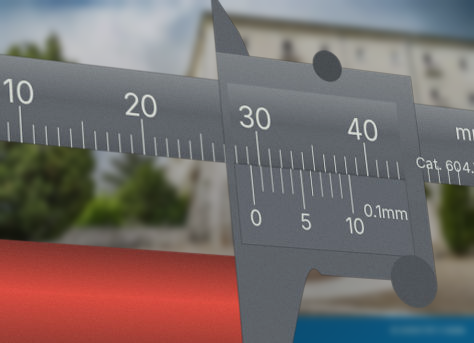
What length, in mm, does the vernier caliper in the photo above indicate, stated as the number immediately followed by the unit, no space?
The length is 29.2mm
